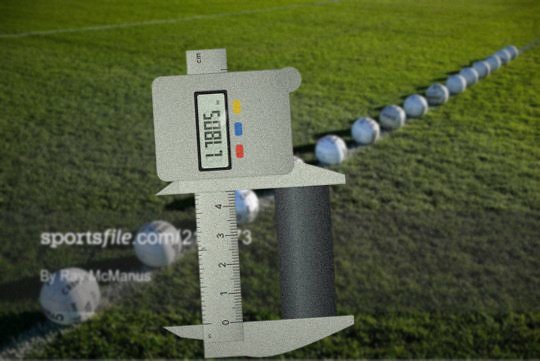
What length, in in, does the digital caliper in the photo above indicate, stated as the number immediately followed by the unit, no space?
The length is 1.7805in
